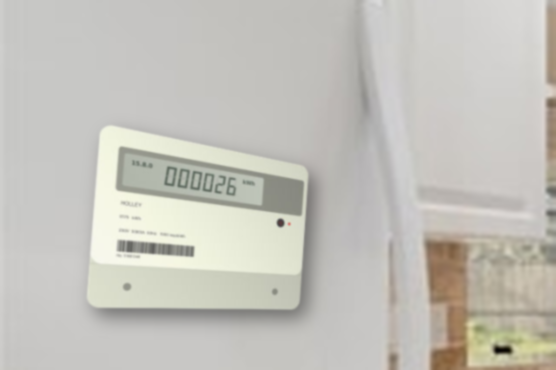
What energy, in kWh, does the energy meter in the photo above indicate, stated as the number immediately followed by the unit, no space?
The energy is 26kWh
